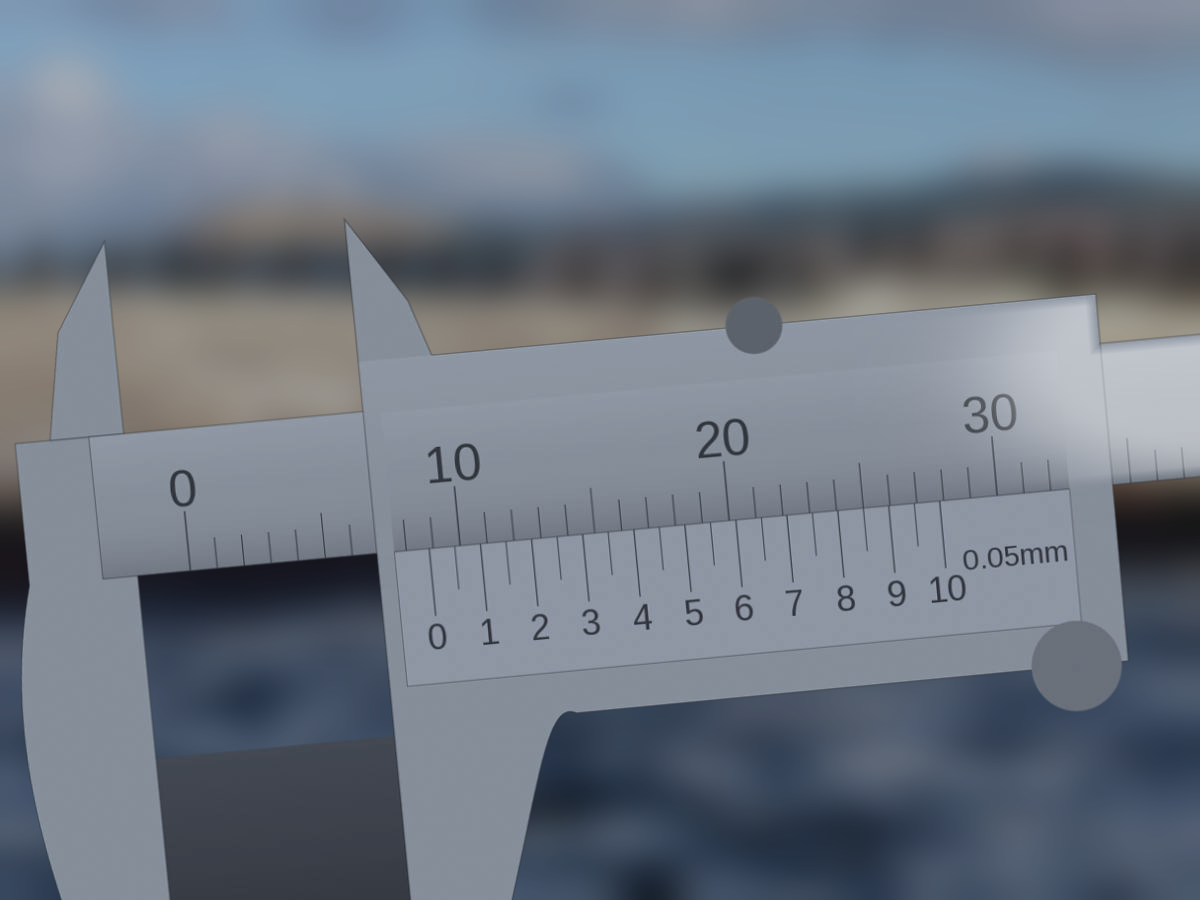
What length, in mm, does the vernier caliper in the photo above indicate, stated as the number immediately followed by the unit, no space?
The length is 8.85mm
